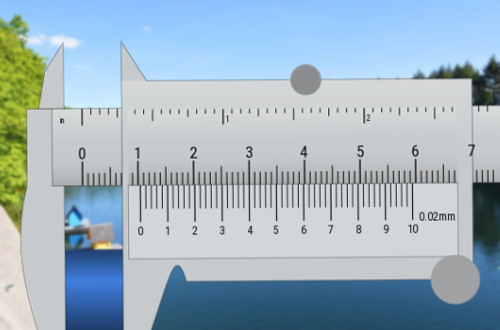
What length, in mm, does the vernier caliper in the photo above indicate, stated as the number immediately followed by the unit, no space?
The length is 10.4mm
